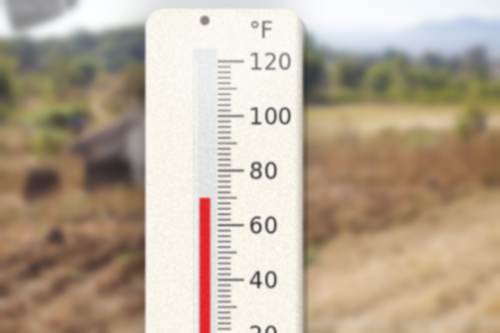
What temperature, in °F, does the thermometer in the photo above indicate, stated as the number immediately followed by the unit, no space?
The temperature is 70°F
